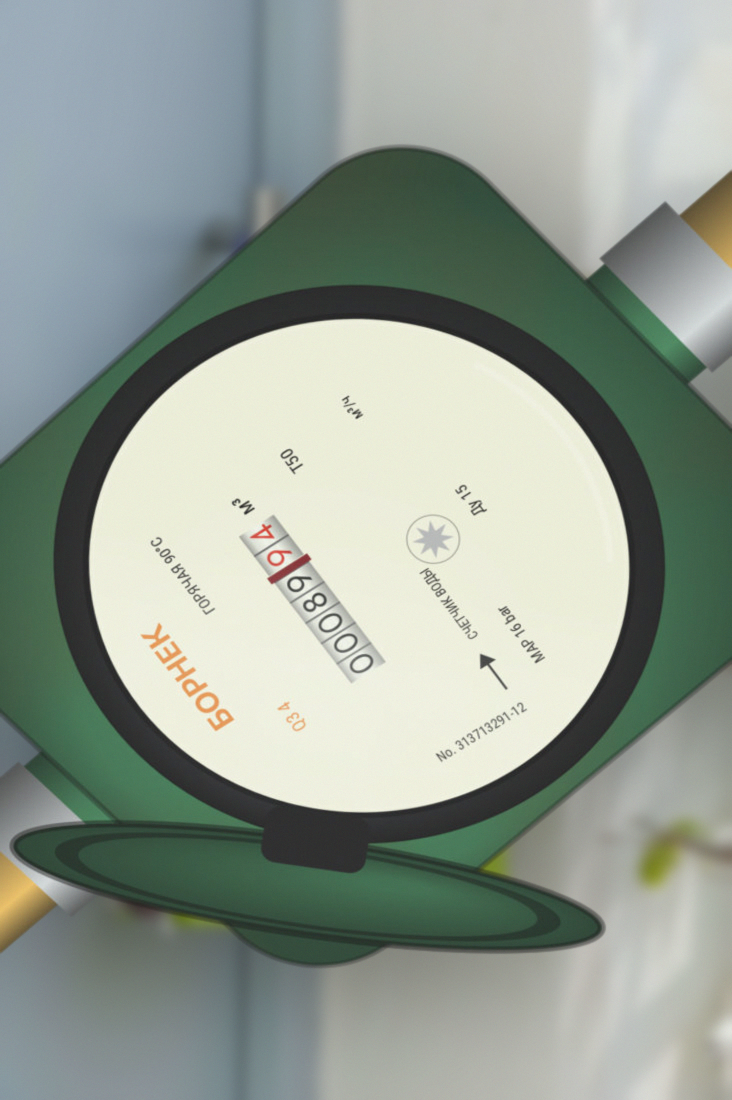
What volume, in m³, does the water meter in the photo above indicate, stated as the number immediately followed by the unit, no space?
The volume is 89.94m³
